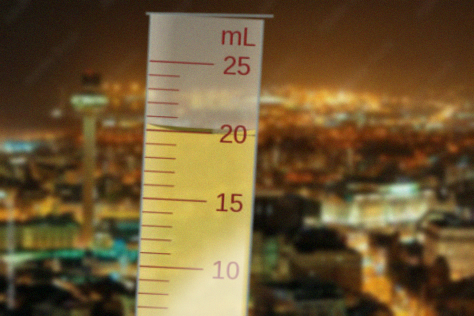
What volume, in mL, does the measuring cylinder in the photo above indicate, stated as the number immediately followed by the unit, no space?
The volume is 20mL
